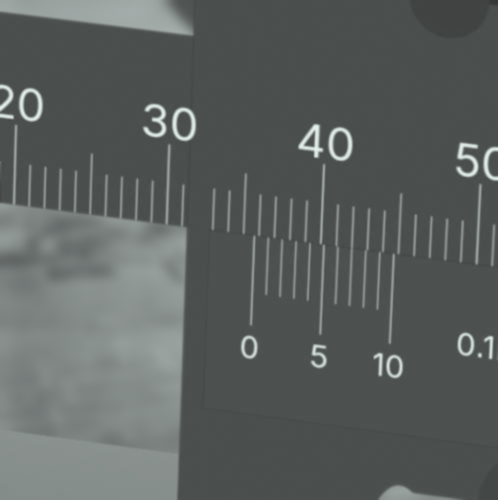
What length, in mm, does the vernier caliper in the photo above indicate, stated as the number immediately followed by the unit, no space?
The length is 35.7mm
